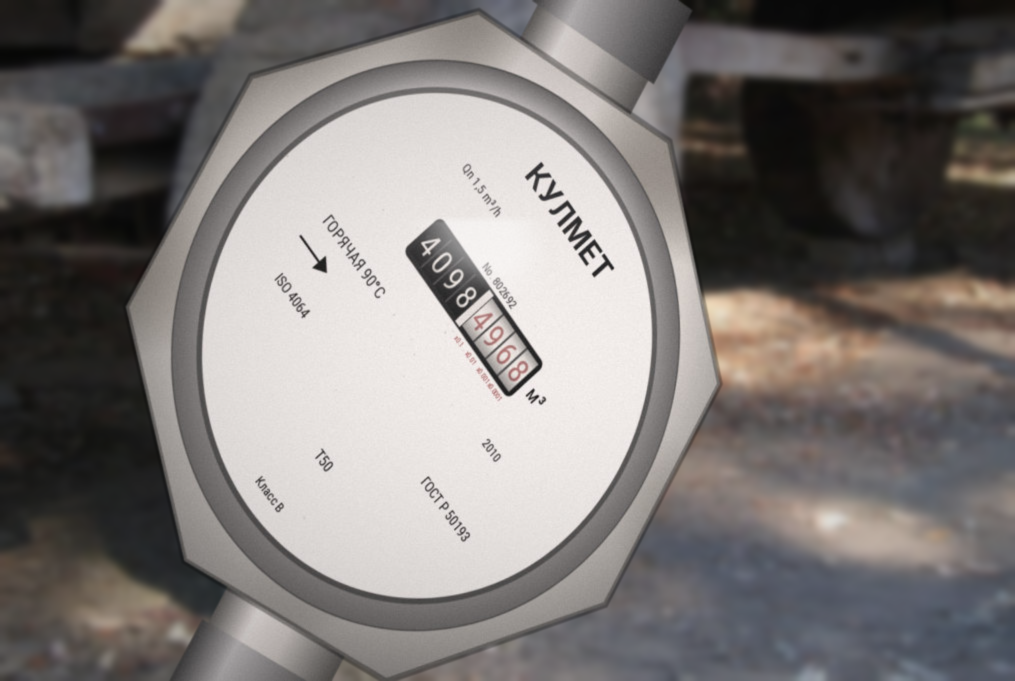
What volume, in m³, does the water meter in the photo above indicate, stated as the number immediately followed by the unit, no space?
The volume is 4098.4968m³
